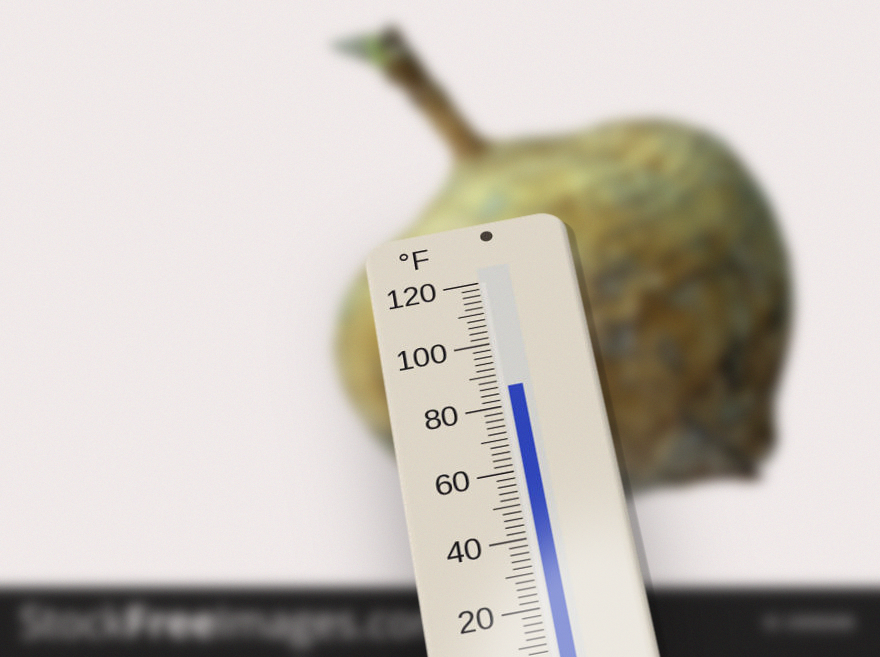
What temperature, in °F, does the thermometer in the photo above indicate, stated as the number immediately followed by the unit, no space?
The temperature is 86°F
